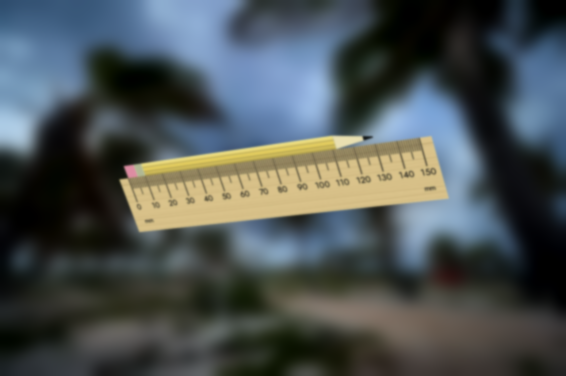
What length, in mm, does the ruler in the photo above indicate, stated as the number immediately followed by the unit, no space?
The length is 130mm
